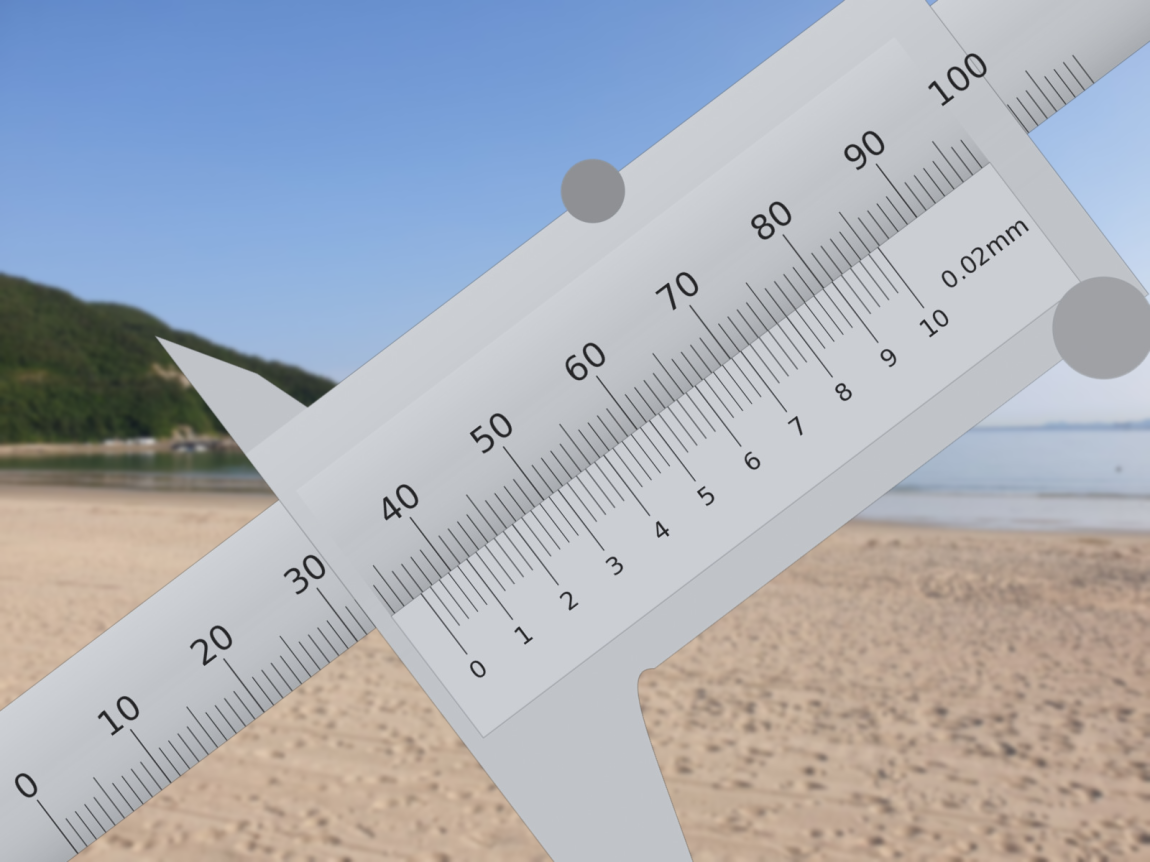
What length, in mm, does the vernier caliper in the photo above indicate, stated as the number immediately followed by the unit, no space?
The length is 36.8mm
